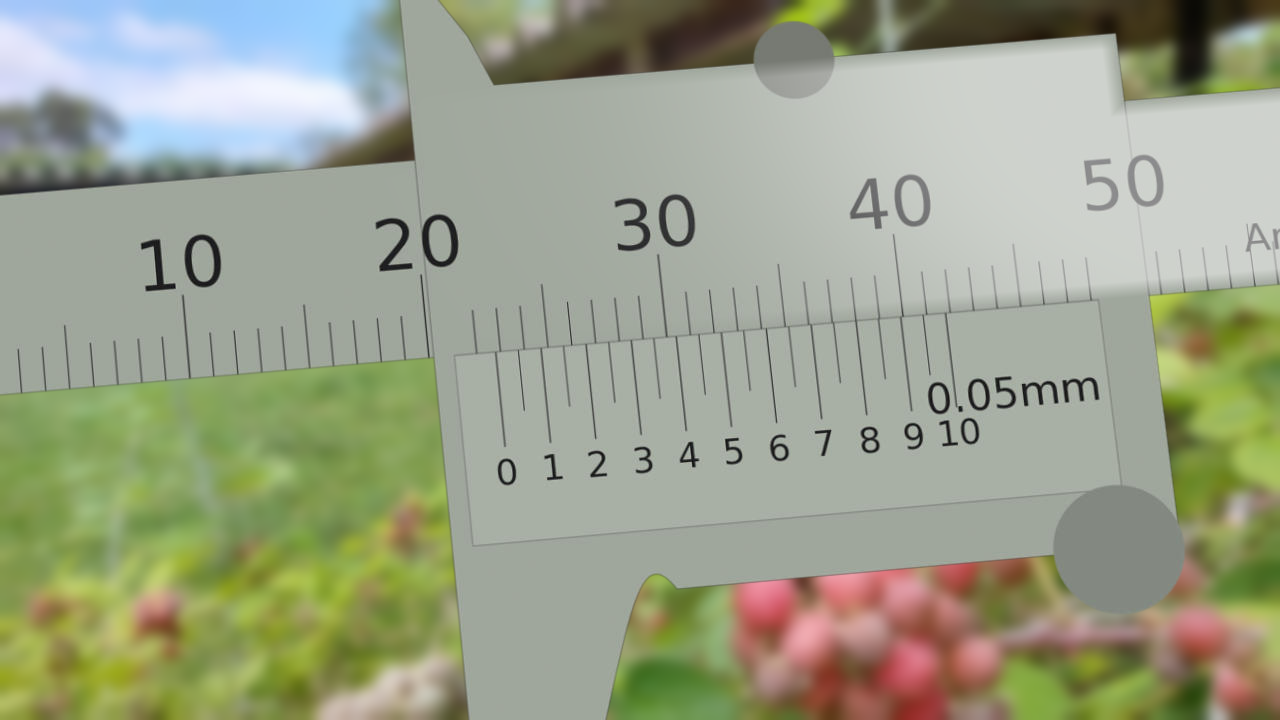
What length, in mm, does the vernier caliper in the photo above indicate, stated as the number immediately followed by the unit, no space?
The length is 22.8mm
